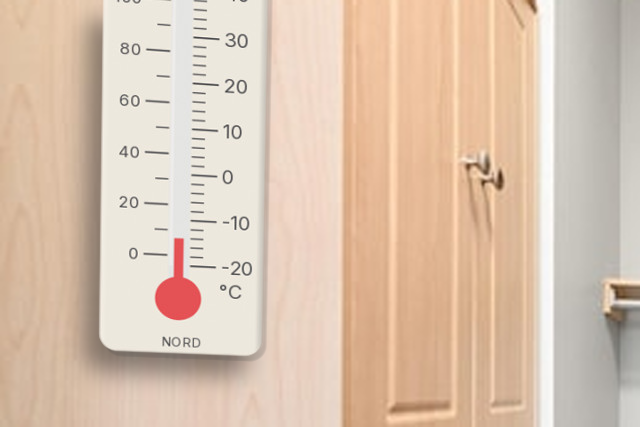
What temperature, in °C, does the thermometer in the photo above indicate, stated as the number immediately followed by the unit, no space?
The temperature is -14°C
